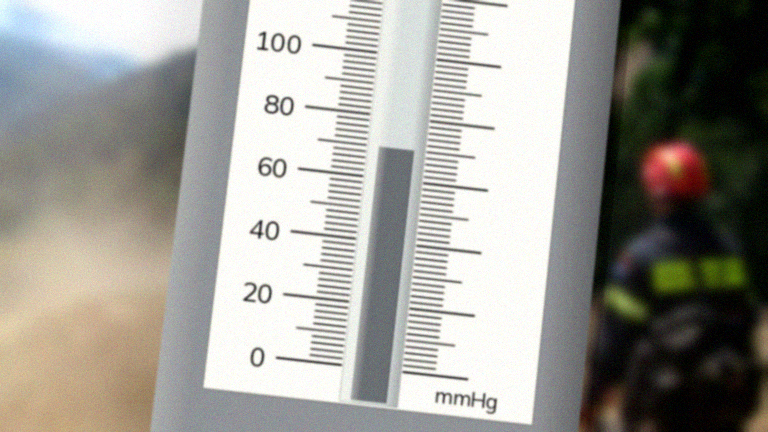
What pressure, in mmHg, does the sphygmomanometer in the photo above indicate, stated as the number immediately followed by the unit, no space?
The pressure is 70mmHg
